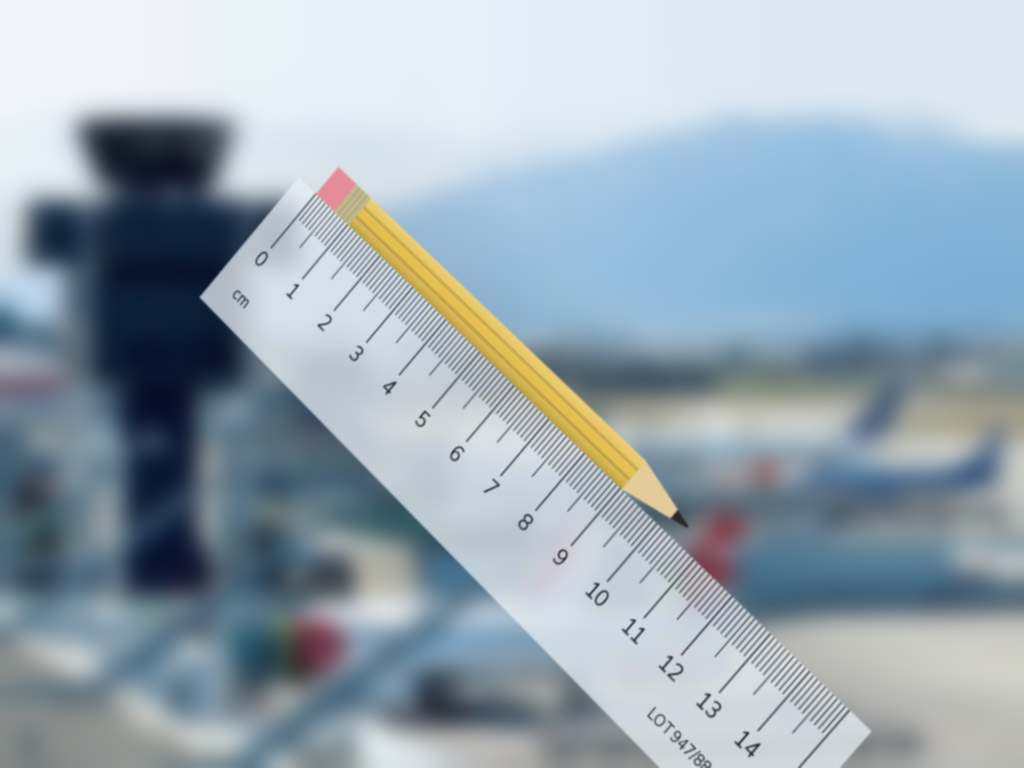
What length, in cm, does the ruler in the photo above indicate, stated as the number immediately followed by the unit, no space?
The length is 10.5cm
